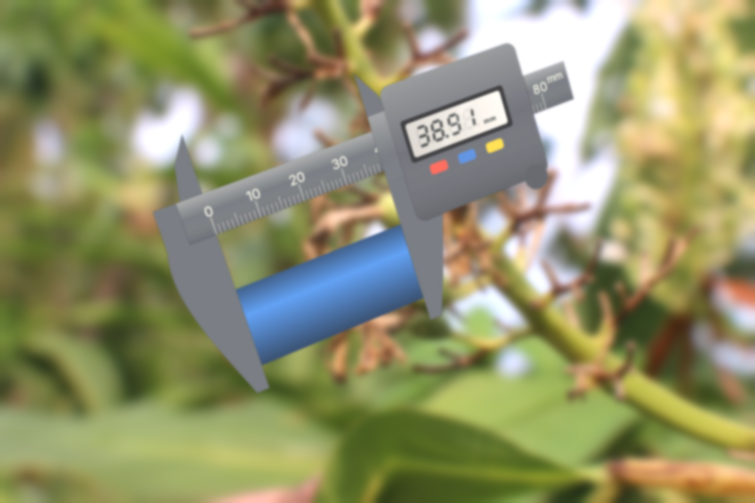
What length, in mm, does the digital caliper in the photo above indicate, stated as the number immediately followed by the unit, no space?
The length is 38.91mm
